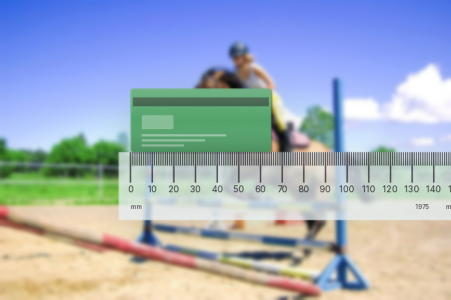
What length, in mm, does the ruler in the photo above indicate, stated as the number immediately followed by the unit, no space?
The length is 65mm
